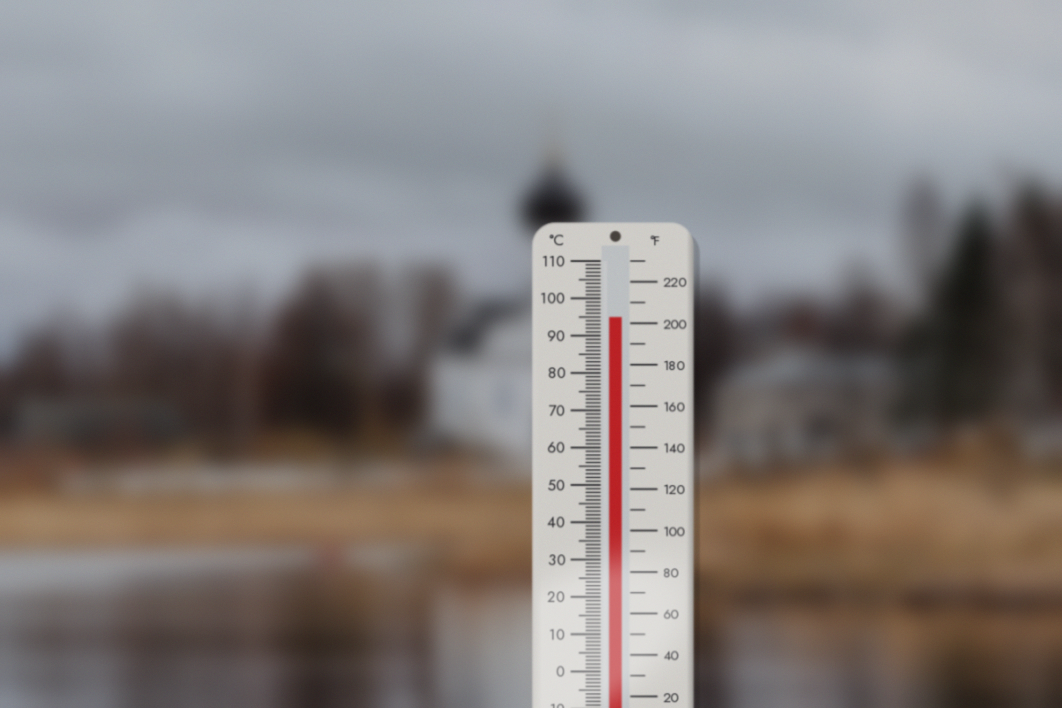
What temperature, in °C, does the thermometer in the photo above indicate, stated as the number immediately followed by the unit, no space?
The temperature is 95°C
